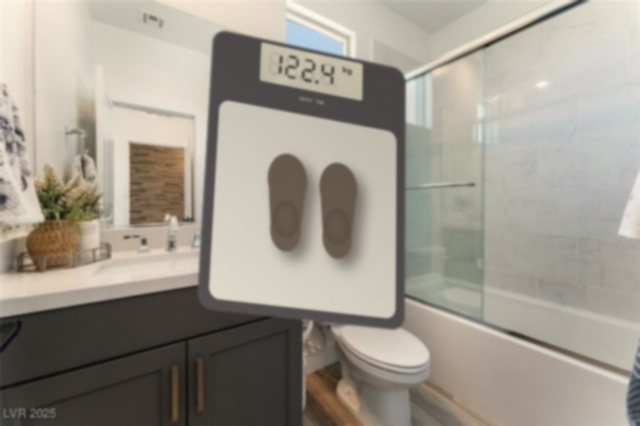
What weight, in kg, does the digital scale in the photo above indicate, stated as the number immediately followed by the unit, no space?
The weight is 122.4kg
